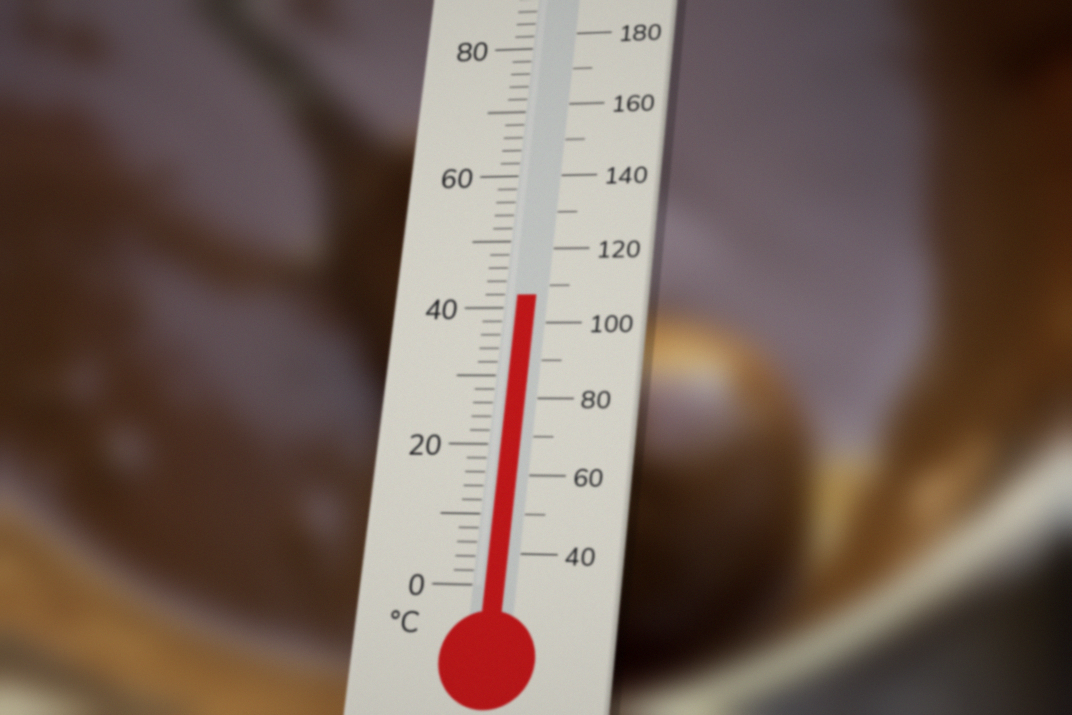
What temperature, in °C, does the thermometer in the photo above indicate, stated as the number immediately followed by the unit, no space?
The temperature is 42°C
